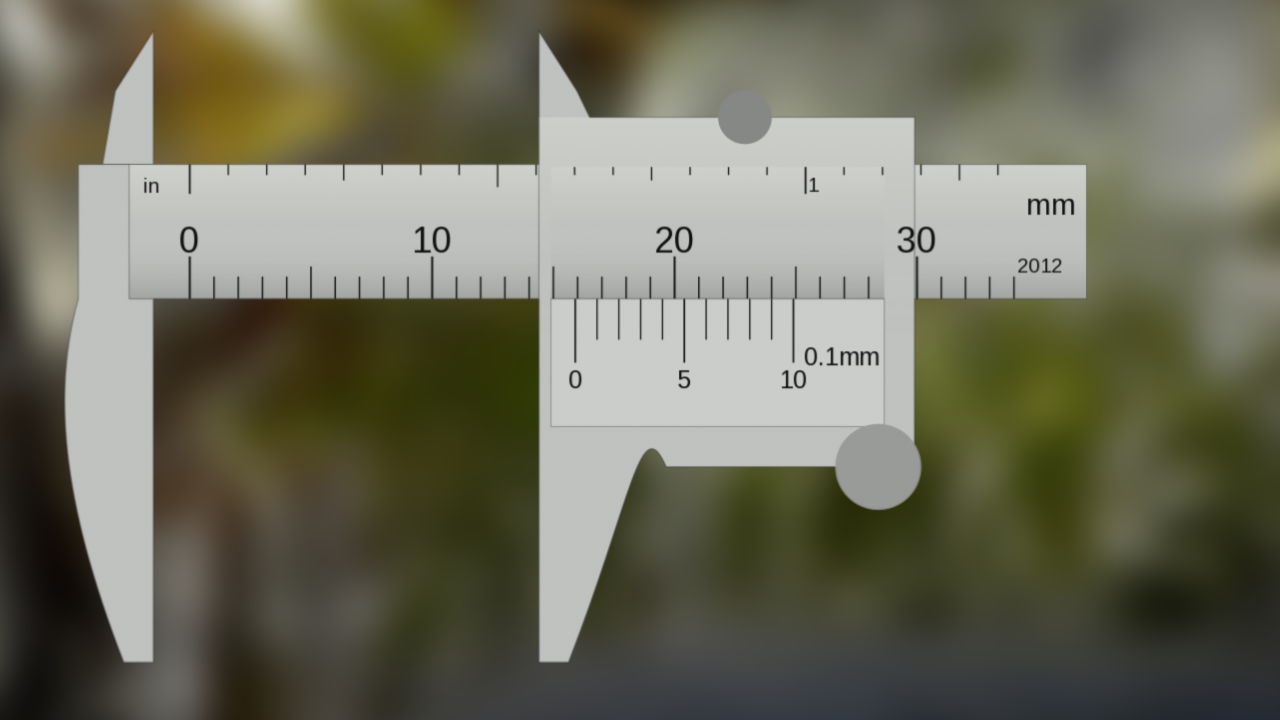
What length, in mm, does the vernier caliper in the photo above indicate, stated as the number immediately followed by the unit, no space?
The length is 15.9mm
